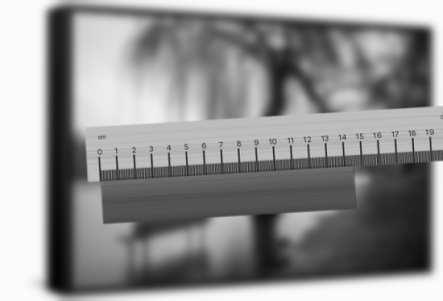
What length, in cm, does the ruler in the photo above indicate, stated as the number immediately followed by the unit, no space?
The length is 14.5cm
